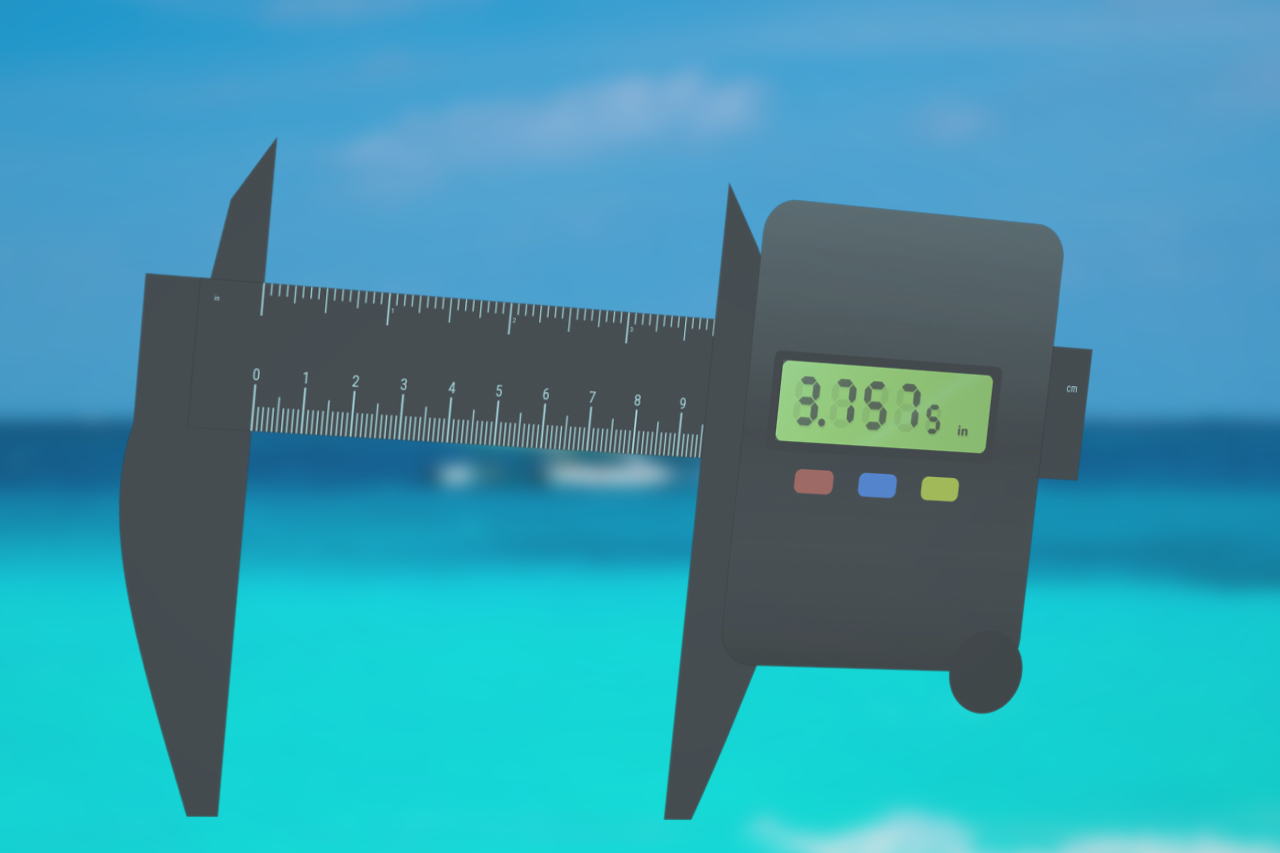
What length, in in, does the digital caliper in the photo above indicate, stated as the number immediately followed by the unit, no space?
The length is 3.7575in
